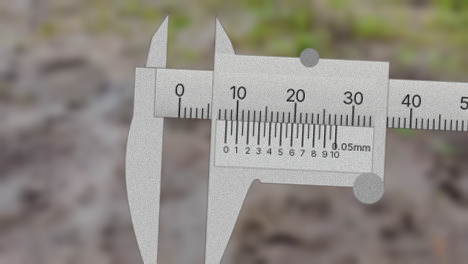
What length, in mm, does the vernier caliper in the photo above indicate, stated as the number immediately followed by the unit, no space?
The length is 8.2mm
